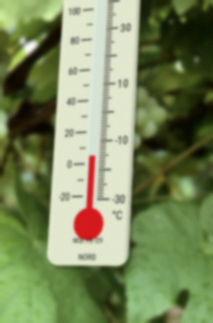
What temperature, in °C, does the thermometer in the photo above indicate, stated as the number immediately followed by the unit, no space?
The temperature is -15°C
